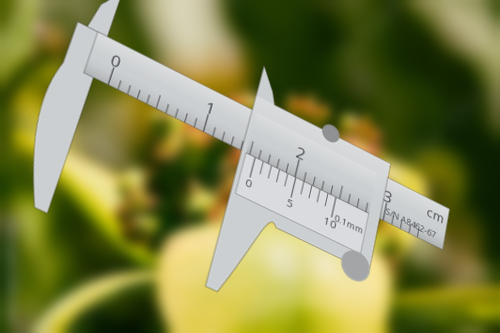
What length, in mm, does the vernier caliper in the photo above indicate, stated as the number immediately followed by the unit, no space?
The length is 15.6mm
